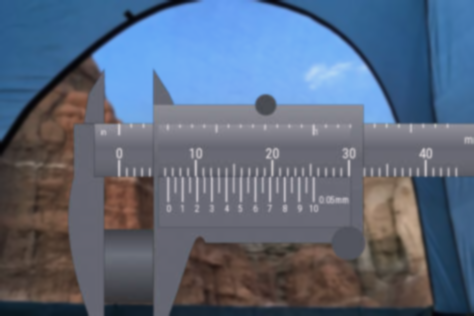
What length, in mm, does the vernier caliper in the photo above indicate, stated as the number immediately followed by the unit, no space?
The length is 6.4mm
